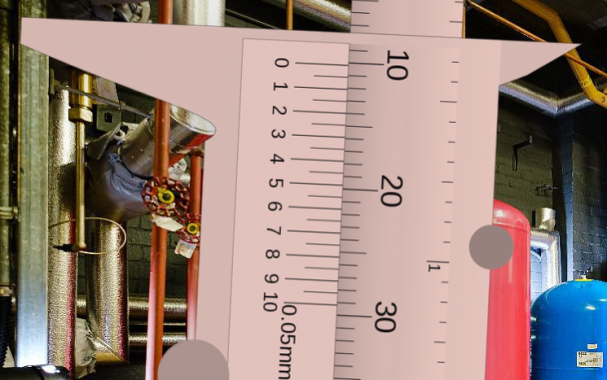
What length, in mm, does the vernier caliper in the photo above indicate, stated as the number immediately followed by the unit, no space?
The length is 10.2mm
